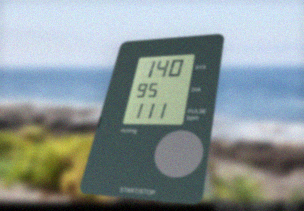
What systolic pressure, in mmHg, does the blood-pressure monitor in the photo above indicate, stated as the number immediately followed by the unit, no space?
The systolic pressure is 140mmHg
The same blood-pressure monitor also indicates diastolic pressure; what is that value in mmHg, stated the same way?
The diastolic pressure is 95mmHg
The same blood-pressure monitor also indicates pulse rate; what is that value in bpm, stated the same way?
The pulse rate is 111bpm
